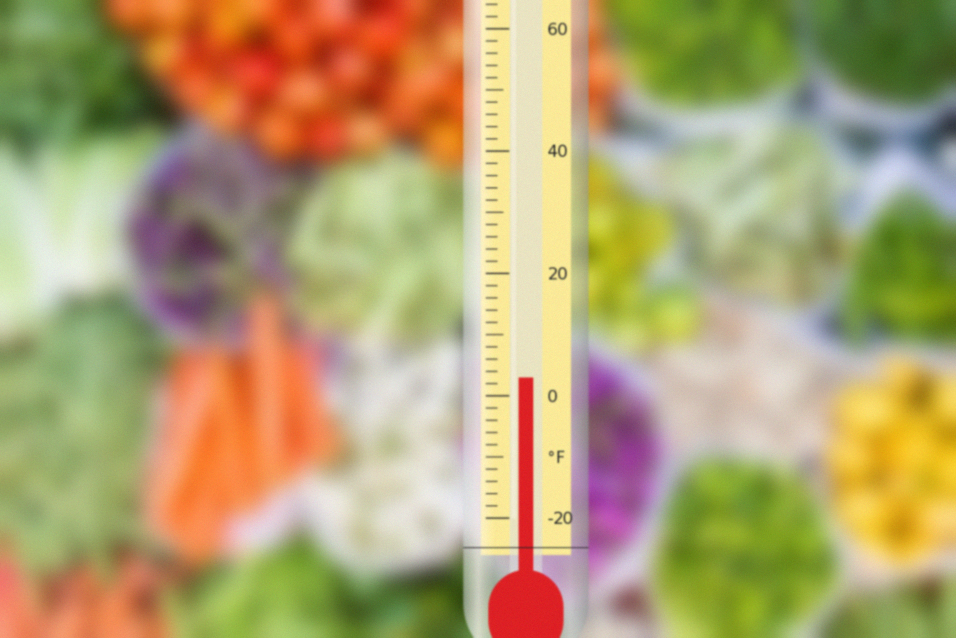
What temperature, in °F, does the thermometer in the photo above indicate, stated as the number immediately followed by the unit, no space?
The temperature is 3°F
